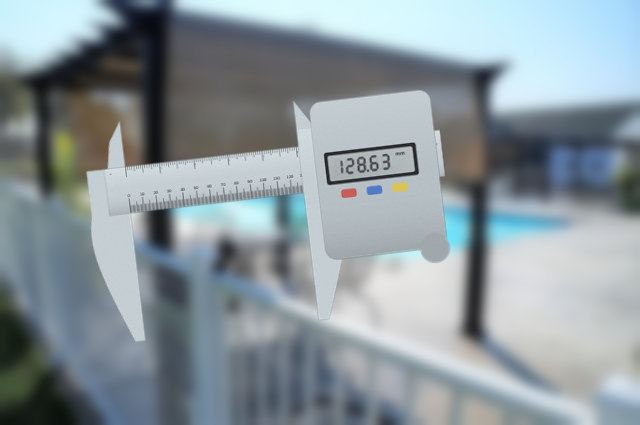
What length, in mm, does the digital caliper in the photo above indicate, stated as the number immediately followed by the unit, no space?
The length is 128.63mm
